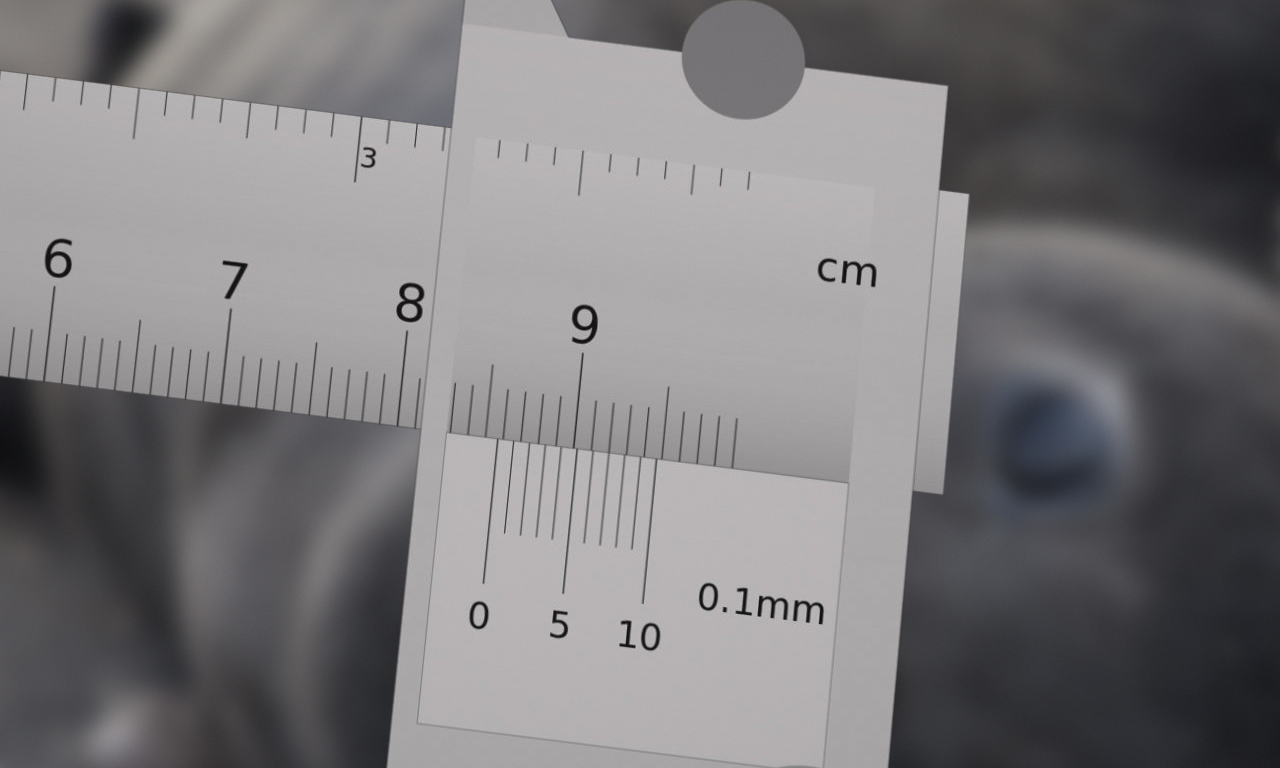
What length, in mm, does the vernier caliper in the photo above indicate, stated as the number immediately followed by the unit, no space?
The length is 85.7mm
